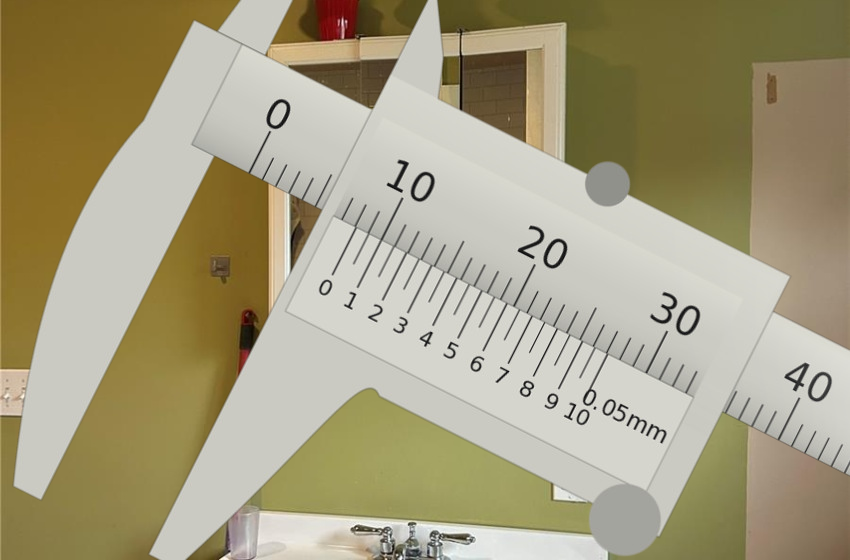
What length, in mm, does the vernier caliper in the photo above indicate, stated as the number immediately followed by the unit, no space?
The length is 8.1mm
